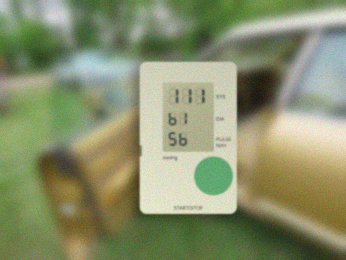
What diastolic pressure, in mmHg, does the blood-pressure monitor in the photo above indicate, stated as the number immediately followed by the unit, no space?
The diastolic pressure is 61mmHg
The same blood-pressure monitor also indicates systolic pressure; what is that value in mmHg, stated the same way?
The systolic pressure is 111mmHg
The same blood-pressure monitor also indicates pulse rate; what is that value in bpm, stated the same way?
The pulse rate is 56bpm
